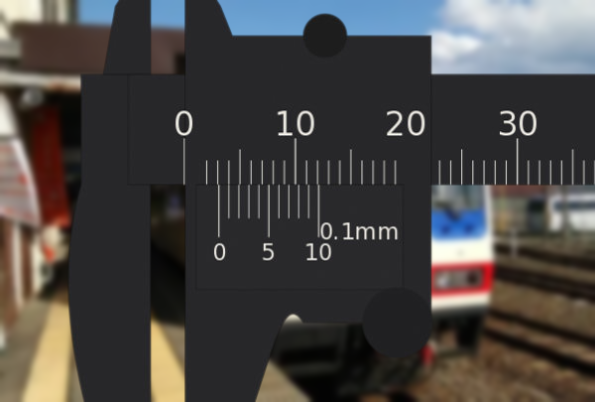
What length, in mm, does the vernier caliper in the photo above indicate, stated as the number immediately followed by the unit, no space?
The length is 3.1mm
